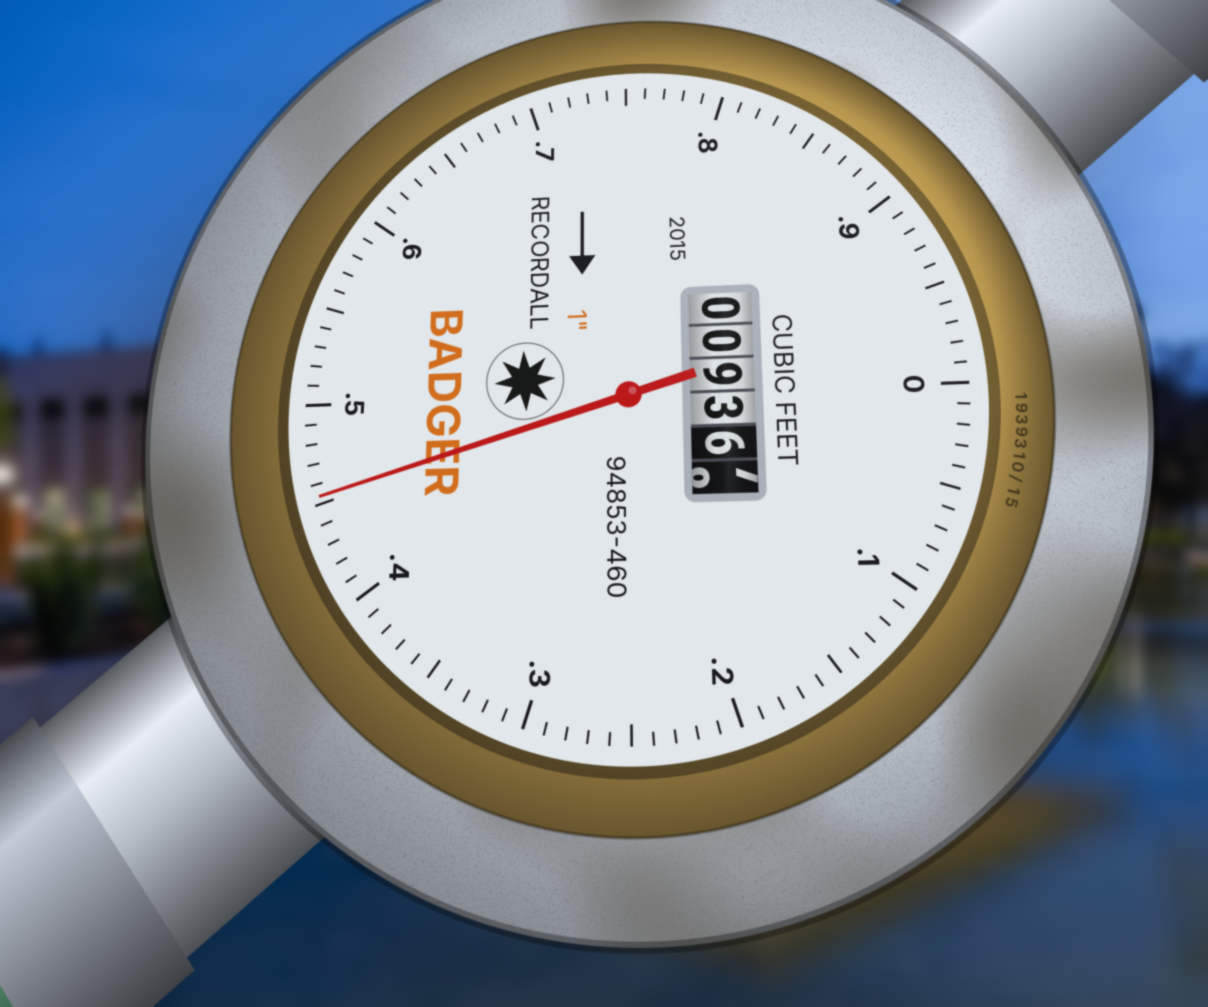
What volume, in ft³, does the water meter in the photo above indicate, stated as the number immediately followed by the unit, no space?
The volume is 9367.45ft³
